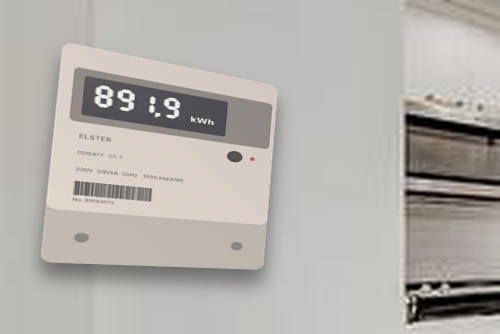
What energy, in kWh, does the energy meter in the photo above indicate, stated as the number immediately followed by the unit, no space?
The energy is 891.9kWh
